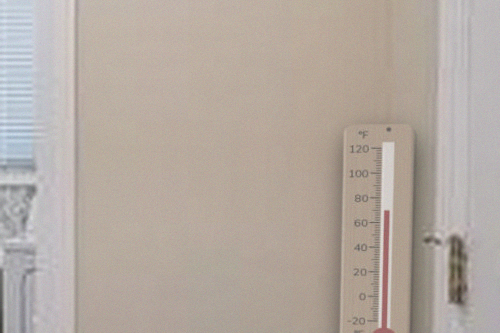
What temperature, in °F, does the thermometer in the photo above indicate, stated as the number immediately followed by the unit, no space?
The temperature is 70°F
